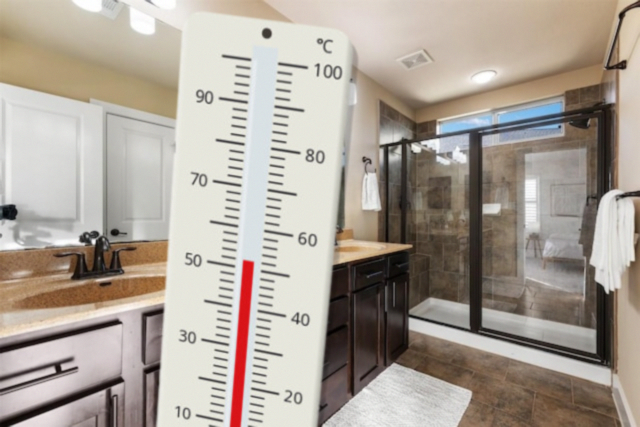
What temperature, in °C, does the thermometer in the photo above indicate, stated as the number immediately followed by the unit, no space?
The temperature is 52°C
